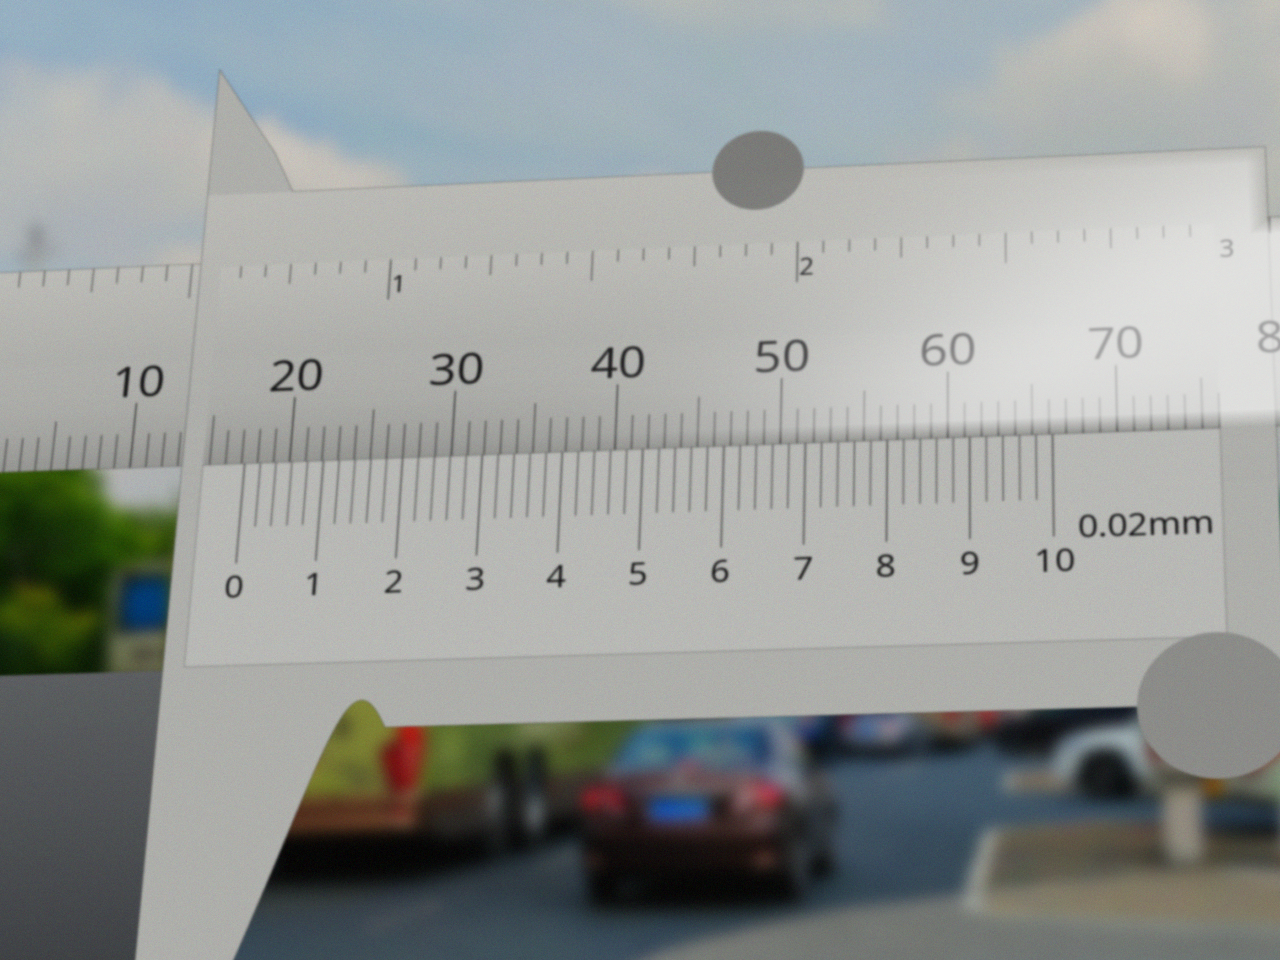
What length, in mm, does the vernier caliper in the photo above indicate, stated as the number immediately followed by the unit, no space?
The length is 17.2mm
